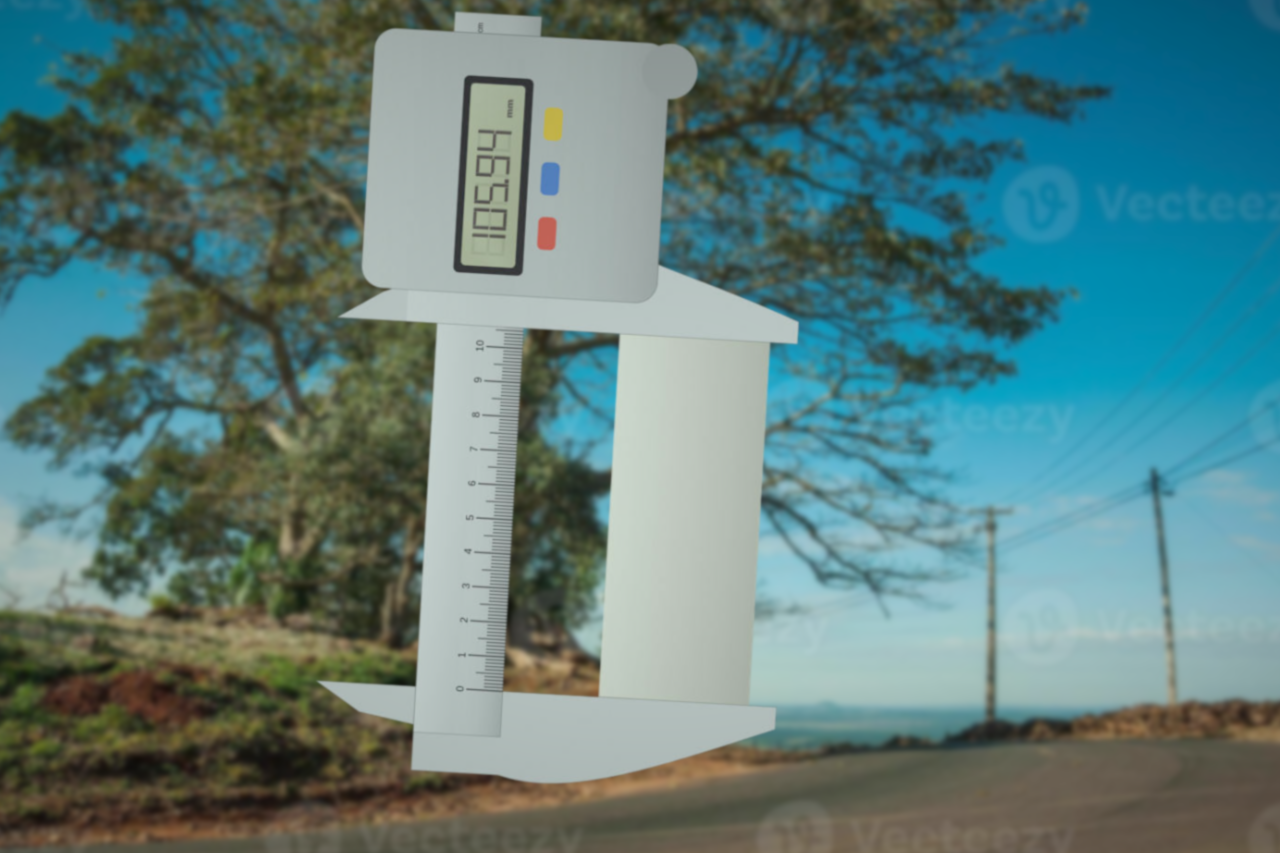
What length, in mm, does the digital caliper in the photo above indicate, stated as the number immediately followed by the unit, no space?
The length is 105.94mm
